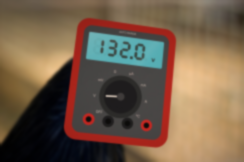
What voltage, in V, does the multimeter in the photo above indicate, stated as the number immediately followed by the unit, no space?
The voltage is 132.0V
